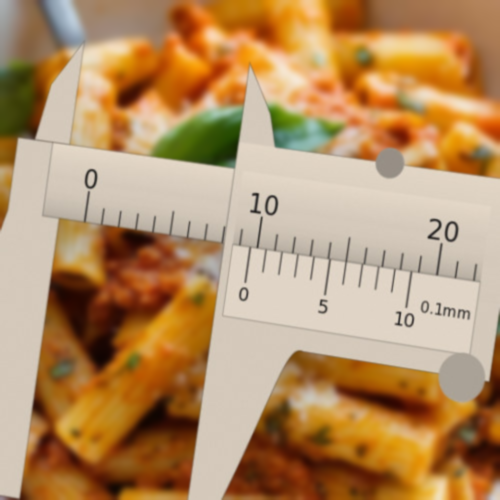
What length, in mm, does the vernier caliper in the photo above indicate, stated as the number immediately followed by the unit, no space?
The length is 9.6mm
